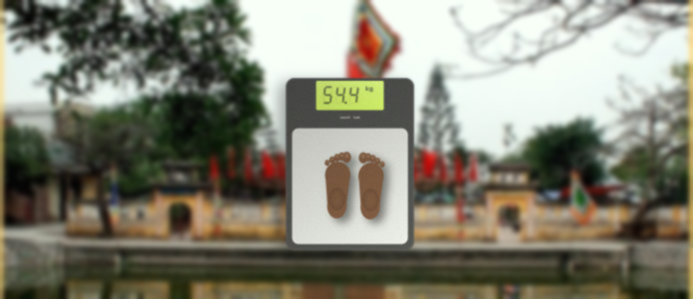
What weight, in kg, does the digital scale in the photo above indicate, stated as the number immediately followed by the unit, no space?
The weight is 54.4kg
